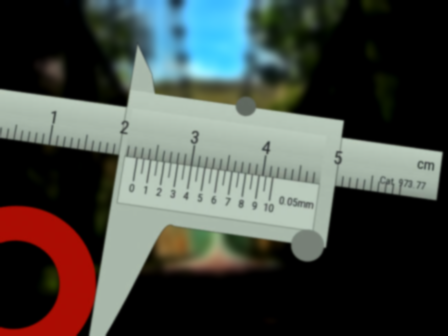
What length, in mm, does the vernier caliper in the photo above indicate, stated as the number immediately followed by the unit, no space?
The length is 22.4mm
